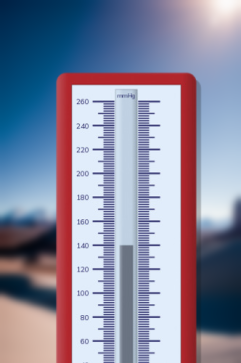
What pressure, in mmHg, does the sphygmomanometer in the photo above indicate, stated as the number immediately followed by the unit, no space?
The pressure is 140mmHg
